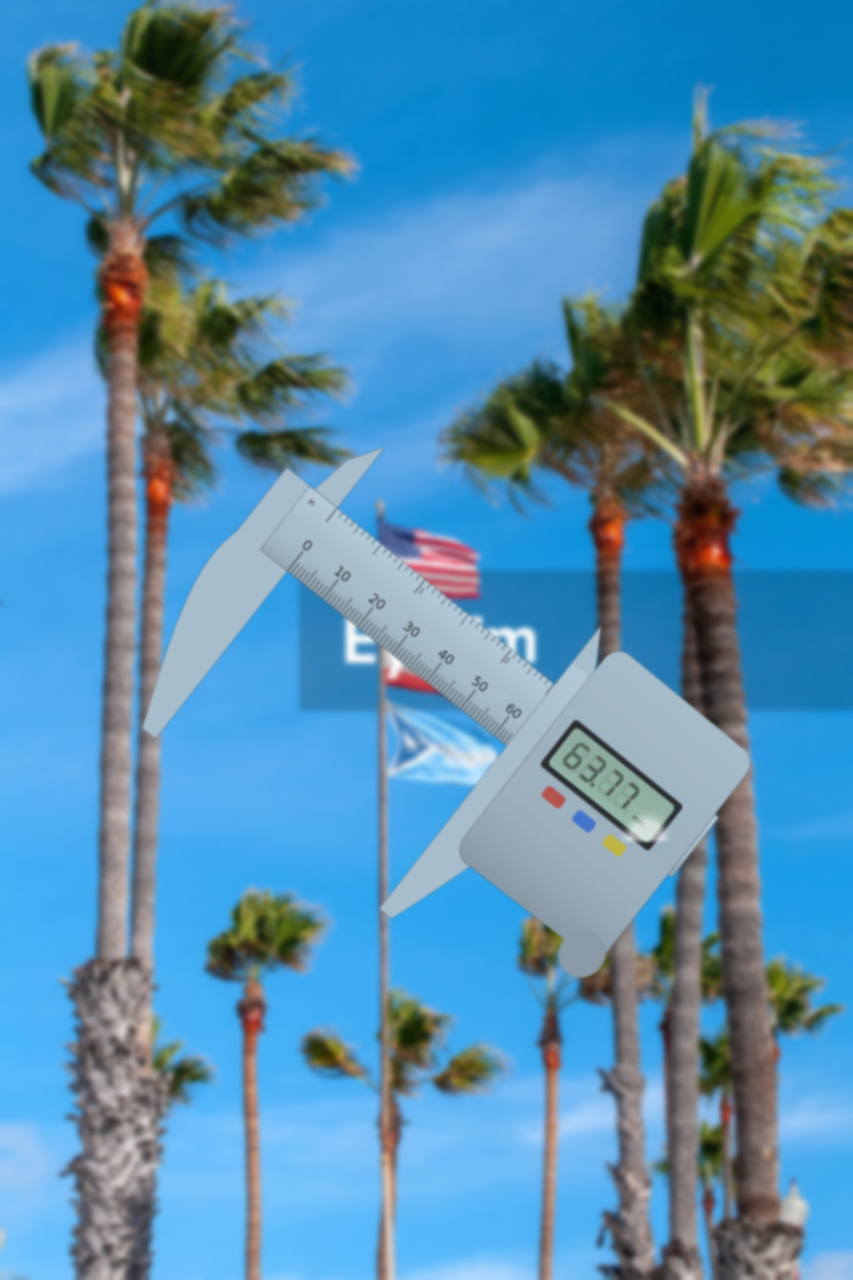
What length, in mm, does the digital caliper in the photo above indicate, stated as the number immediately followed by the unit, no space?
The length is 63.77mm
